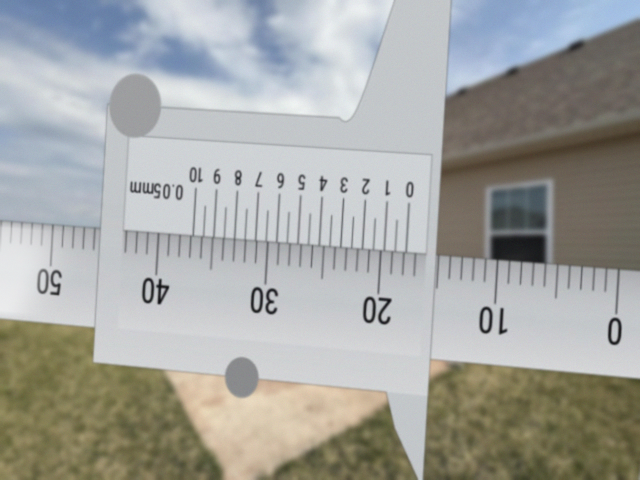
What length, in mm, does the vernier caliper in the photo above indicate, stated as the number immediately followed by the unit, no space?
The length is 17.8mm
